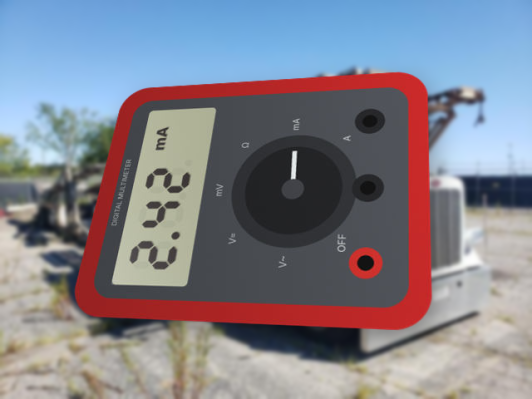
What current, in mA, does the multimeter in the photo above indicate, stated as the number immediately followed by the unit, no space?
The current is 2.42mA
